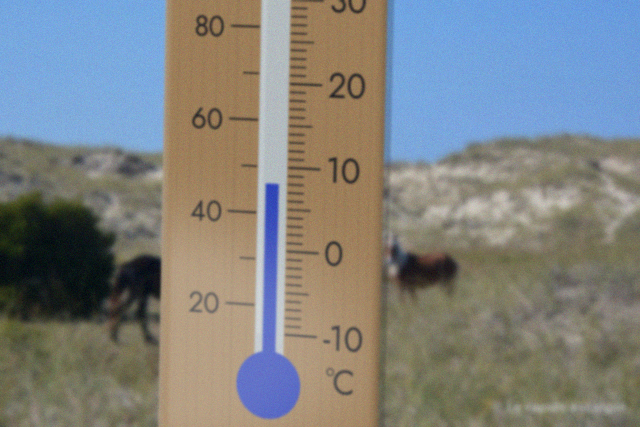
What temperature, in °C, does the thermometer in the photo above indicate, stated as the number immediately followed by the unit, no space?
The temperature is 8°C
